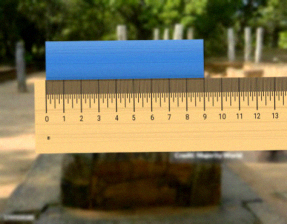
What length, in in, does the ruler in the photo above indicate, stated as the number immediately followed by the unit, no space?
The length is 9in
